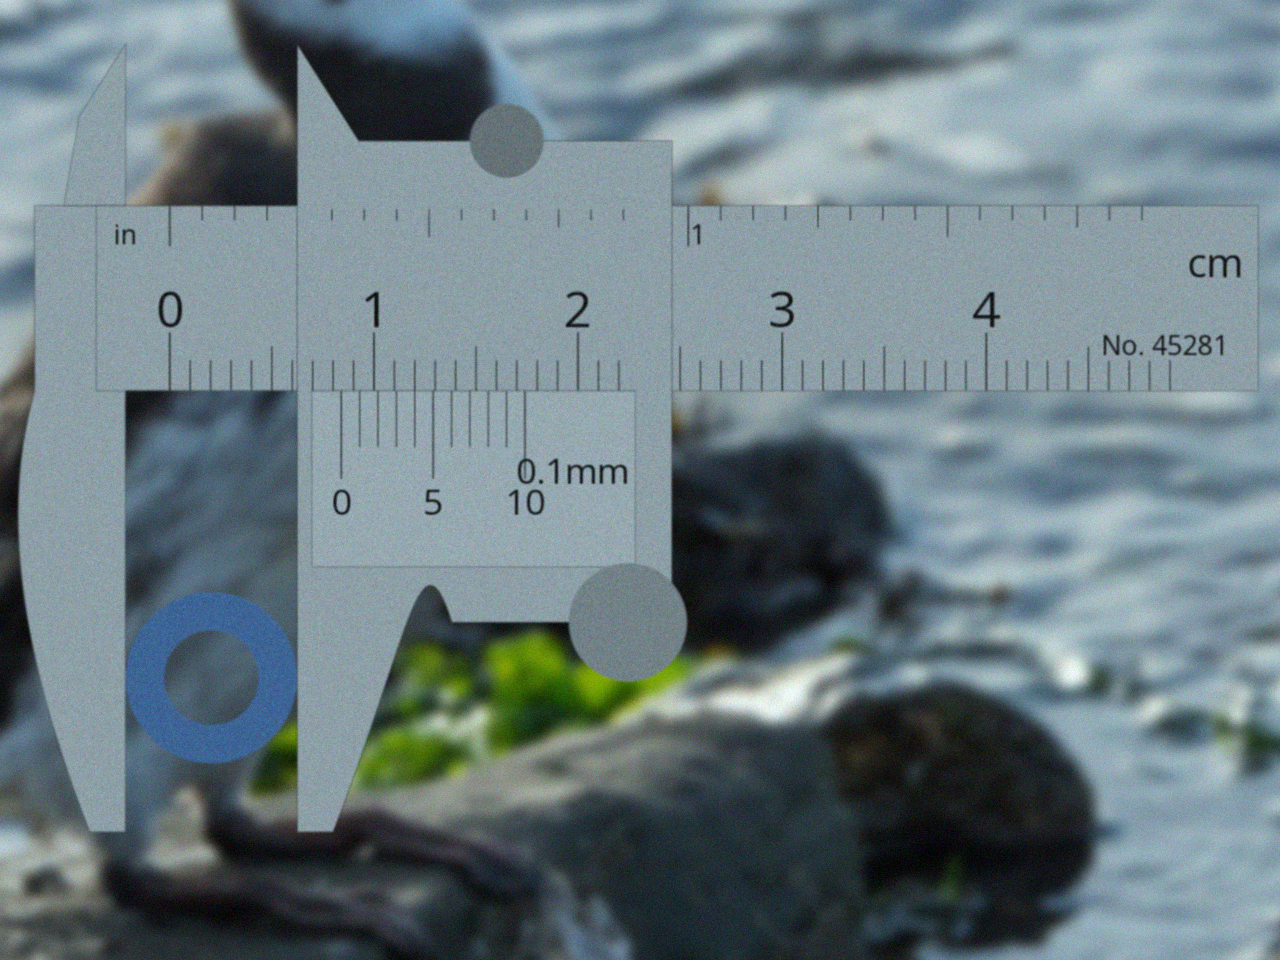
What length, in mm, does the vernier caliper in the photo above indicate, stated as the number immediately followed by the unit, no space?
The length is 8.4mm
